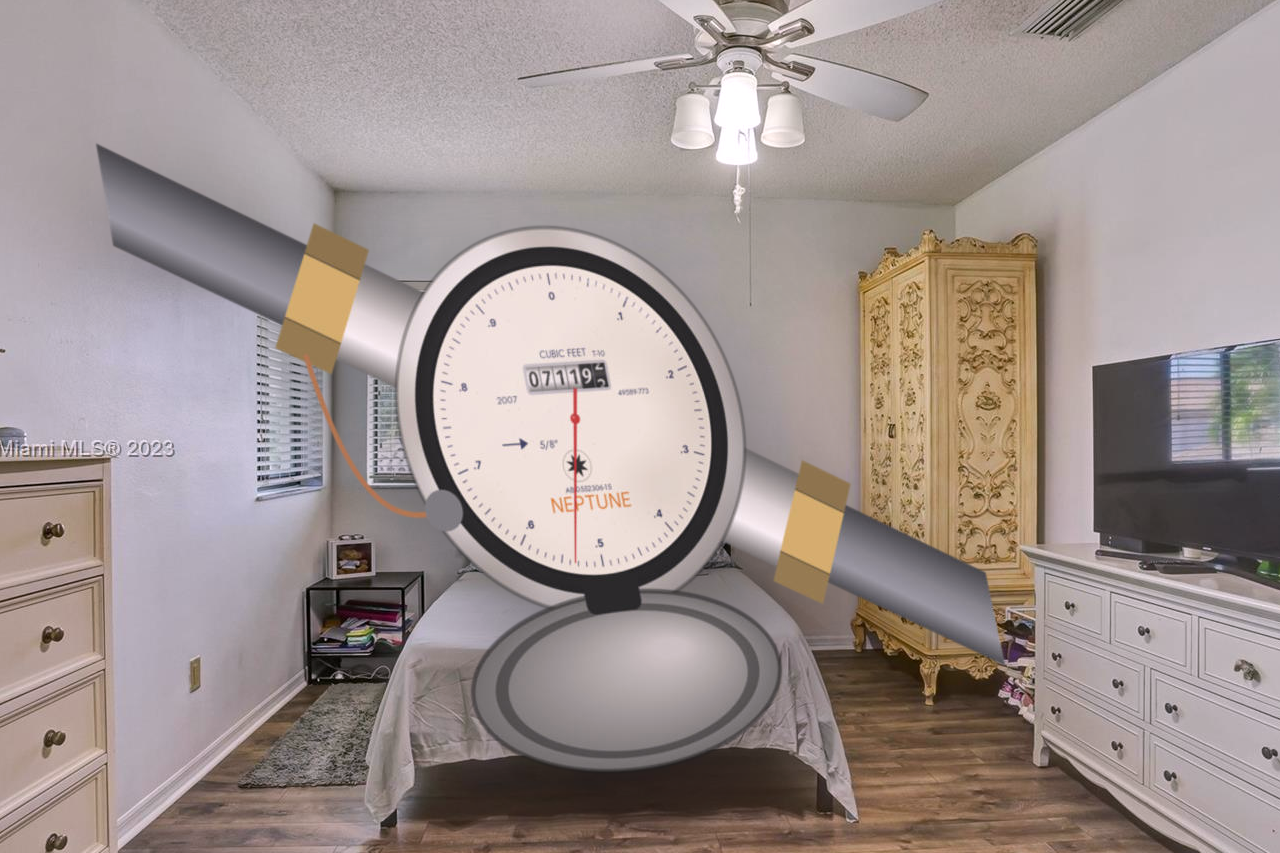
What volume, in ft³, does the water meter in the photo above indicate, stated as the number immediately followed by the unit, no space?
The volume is 71192.53ft³
